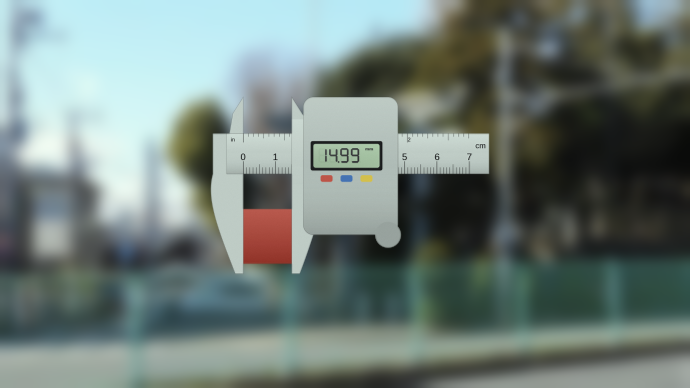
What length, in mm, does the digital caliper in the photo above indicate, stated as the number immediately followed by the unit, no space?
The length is 14.99mm
